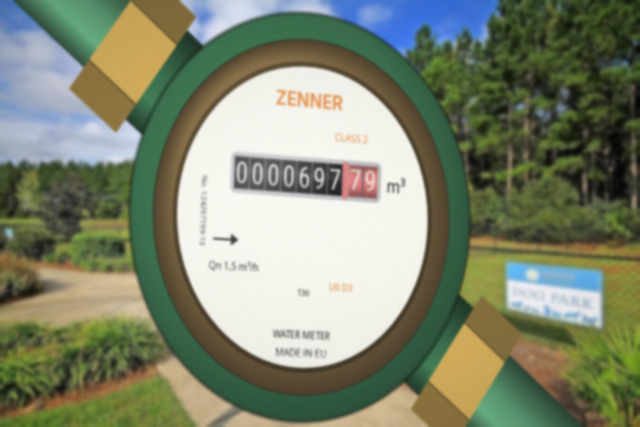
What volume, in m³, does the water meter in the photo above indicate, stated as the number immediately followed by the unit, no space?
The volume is 697.79m³
